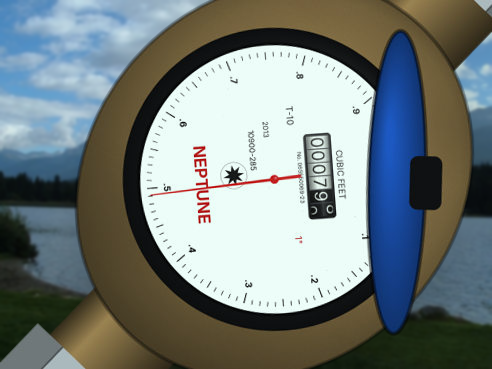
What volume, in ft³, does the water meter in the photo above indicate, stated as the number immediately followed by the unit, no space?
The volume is 798.49ft³
